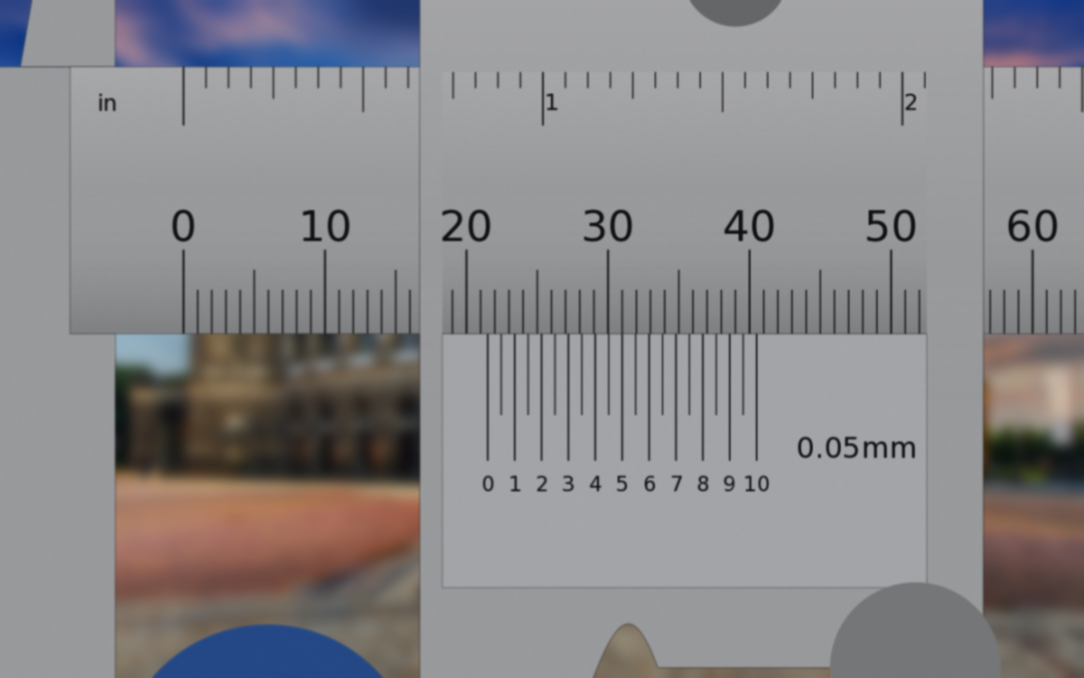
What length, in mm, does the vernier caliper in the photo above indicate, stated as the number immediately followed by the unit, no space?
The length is 21.5mm
